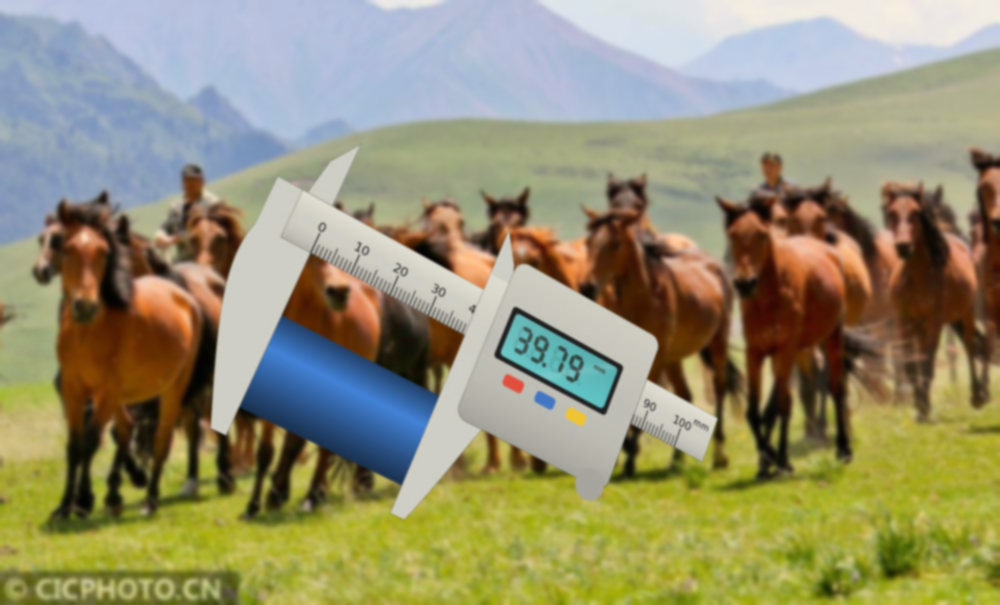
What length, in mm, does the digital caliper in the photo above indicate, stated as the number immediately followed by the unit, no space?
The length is 39.79mm
